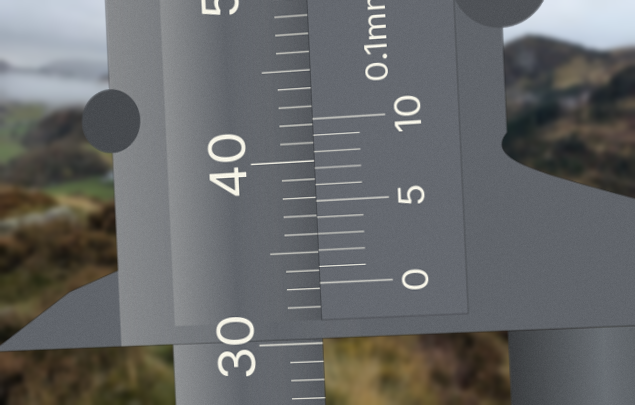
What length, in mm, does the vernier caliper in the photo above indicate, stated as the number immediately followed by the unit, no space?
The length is 33.3mm
